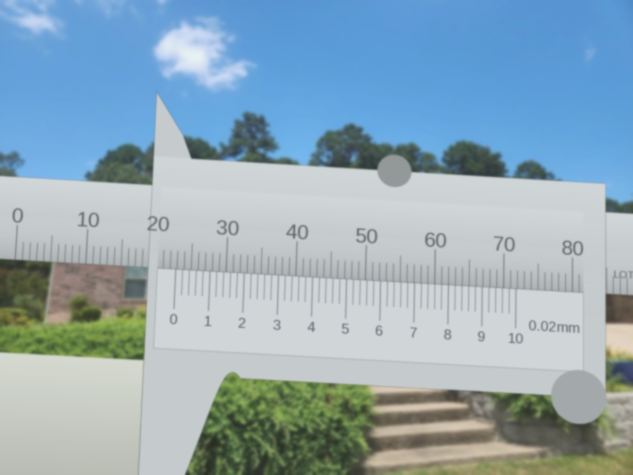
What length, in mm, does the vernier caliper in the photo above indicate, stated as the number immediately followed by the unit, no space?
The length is 22.8mm
